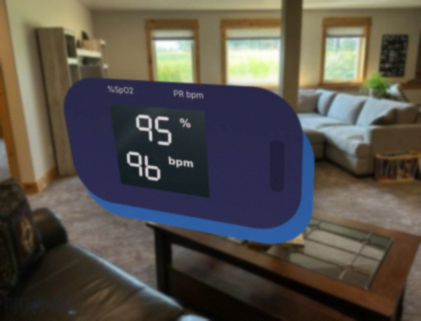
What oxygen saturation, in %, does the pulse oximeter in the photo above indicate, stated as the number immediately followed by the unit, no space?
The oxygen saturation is 95%
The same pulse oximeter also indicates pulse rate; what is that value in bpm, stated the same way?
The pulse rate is 96bpm
